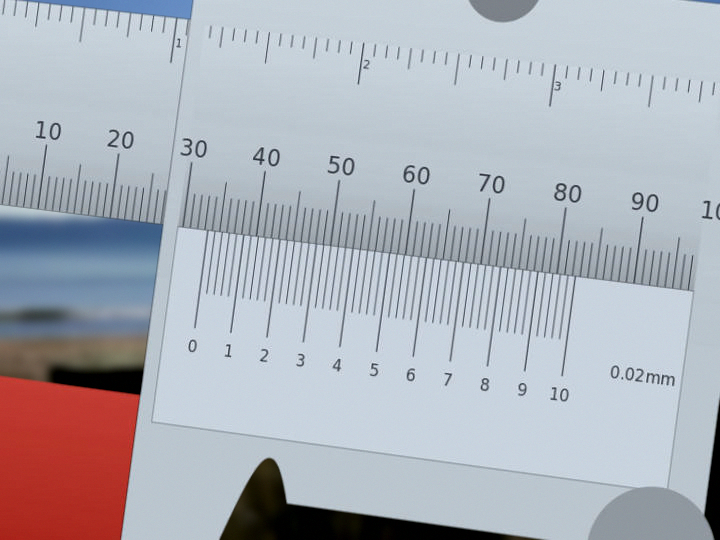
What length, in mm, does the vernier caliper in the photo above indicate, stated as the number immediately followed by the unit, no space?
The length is 33.4mm
